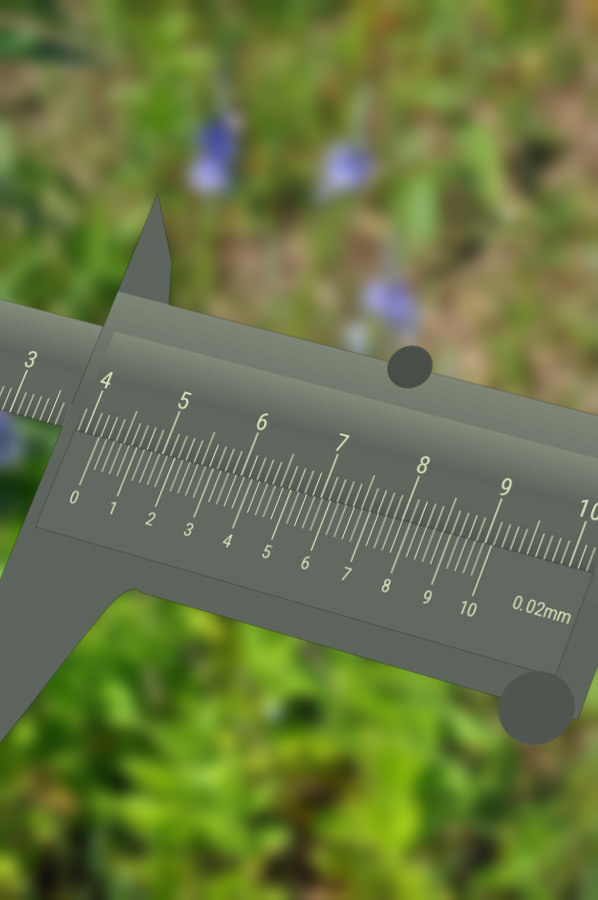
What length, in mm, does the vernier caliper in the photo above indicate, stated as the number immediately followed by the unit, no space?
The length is 41.8mm
